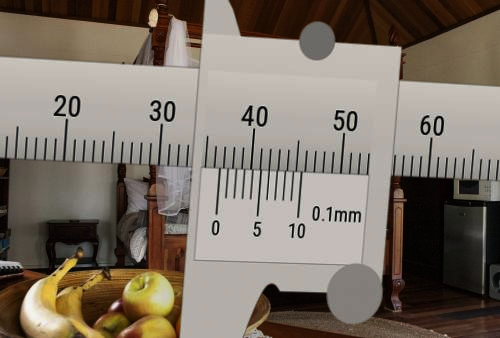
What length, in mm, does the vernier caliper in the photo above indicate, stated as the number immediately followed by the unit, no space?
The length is 36.6mm
